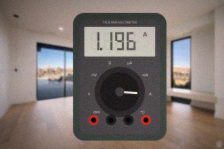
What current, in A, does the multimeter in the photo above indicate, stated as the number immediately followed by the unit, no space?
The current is 1.196A
